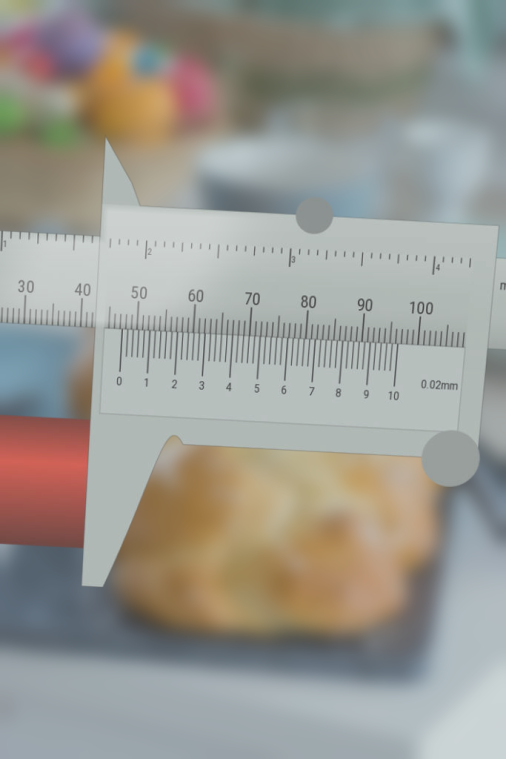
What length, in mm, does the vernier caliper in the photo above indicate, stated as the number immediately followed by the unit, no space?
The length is 47.4mm
